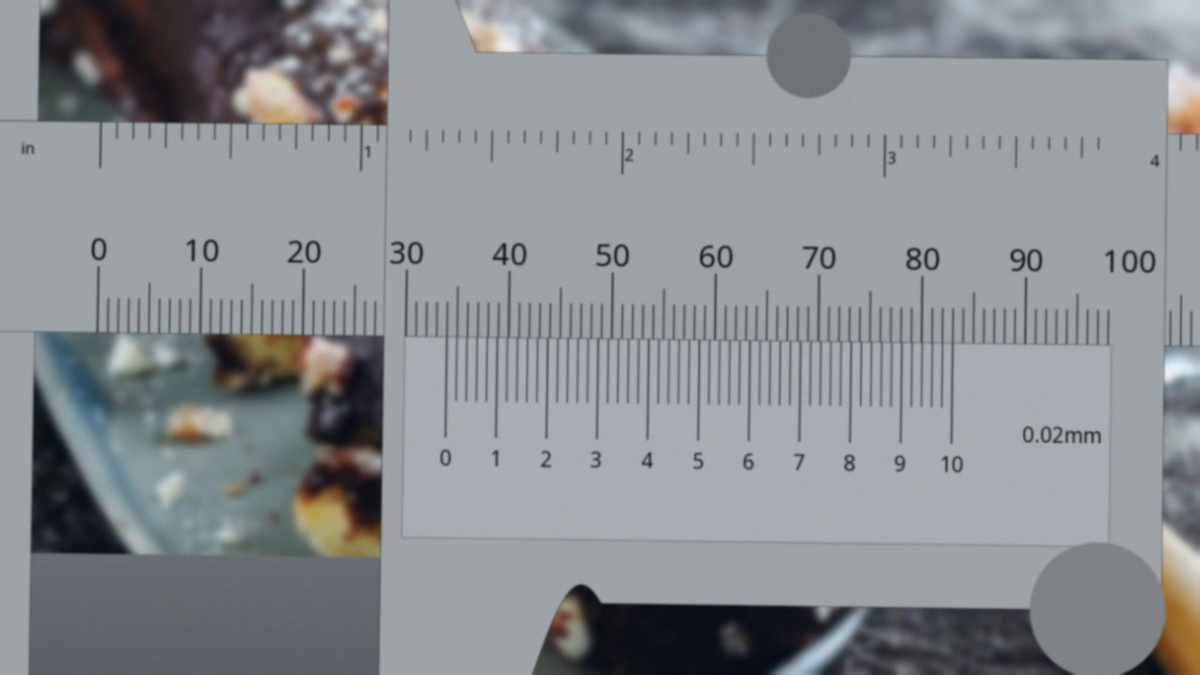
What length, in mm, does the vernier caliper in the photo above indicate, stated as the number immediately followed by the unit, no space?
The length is 34.0mm
